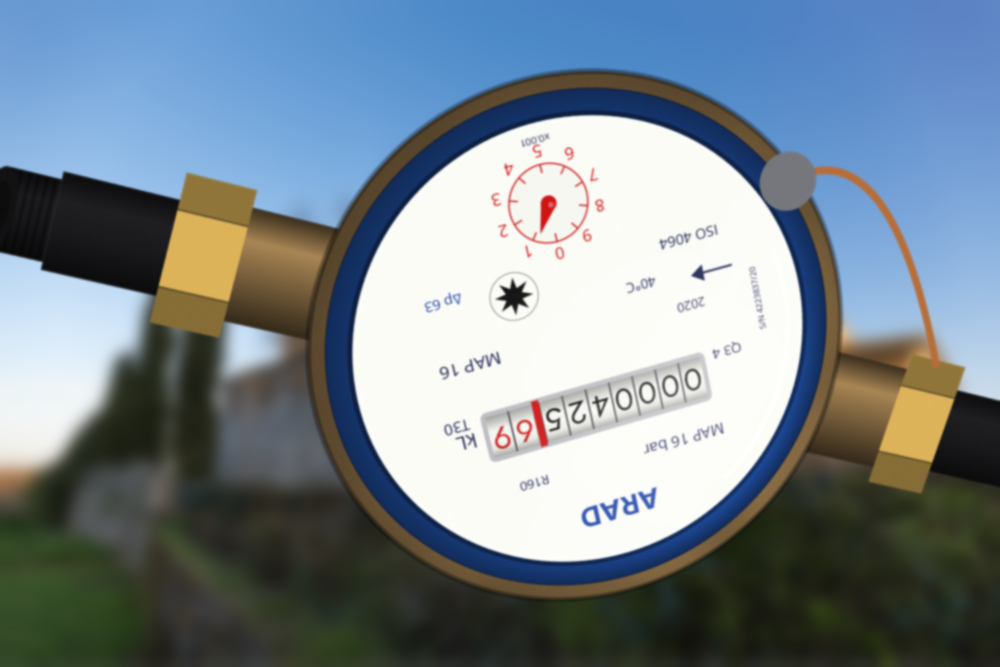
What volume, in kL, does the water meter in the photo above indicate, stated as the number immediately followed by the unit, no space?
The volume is 425.690kL
